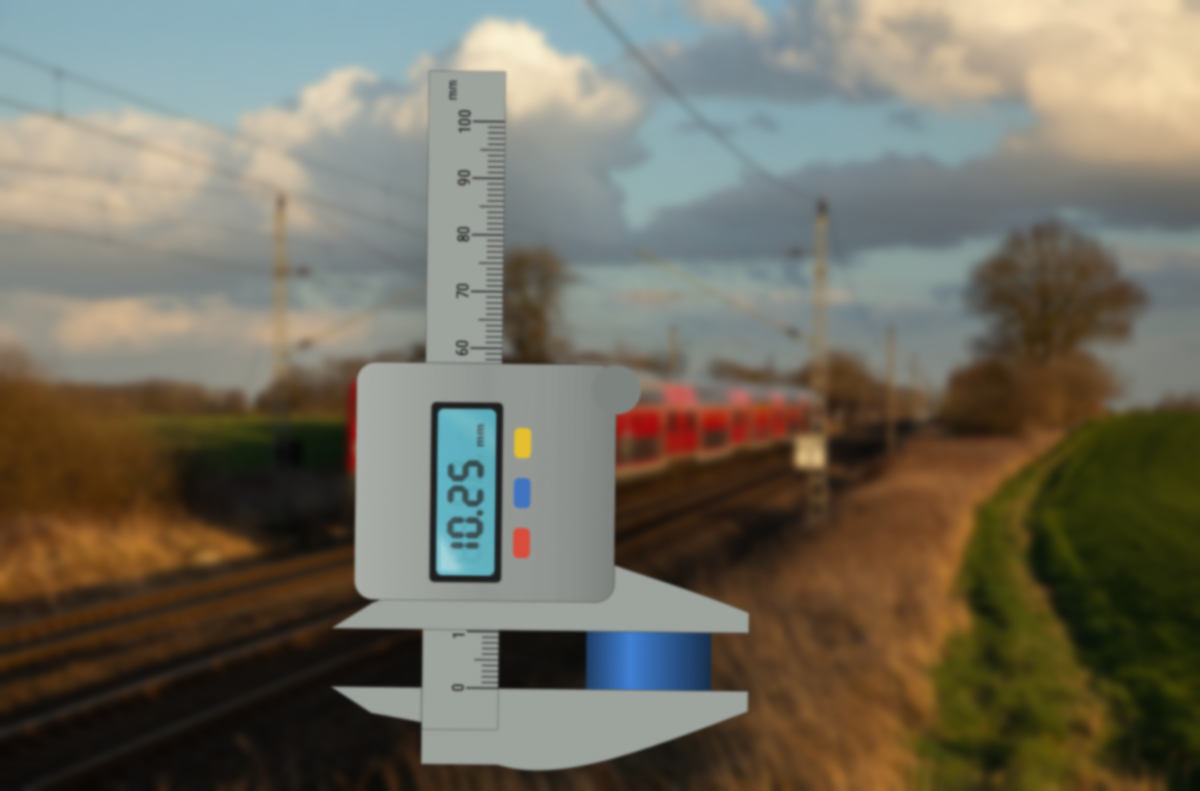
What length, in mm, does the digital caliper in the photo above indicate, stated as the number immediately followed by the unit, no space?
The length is 10.25mm
